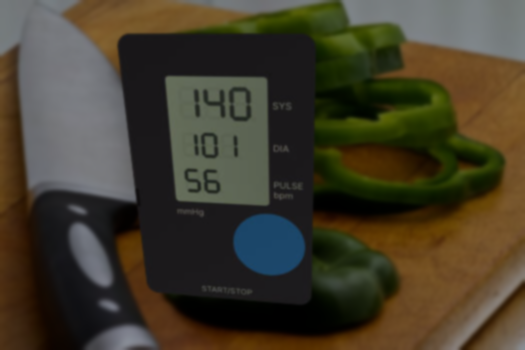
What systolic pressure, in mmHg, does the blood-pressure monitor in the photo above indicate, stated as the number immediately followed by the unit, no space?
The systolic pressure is 140mmHg
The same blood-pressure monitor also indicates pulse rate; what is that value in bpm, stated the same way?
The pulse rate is 56bpm
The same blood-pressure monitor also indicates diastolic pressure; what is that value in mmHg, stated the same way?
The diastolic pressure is 101mmHg
